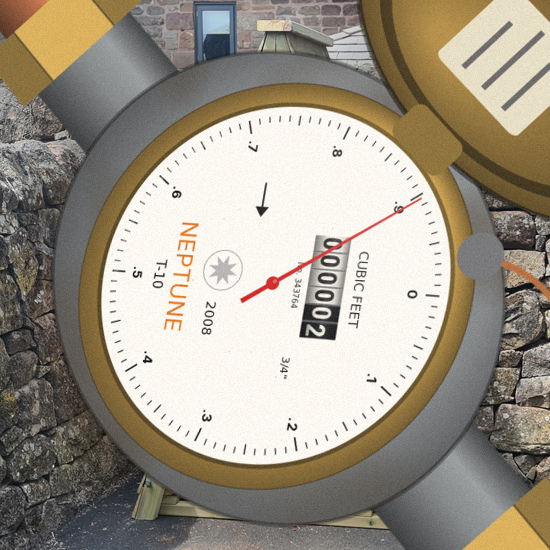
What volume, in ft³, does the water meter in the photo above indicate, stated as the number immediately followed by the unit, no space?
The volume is 1.90ft³
